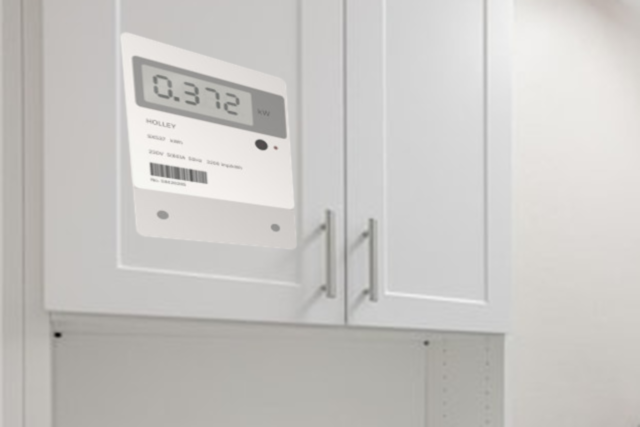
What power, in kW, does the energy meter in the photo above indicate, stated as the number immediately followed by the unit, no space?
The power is 0.372kW
